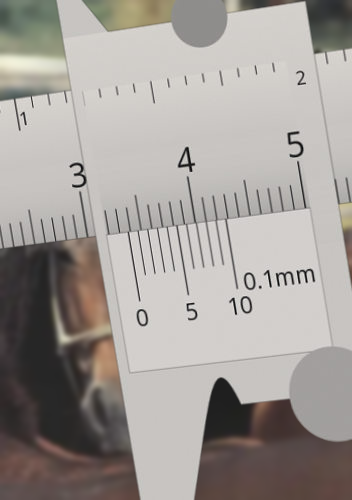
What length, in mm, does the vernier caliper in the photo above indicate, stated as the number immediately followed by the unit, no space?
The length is 33.8mm
